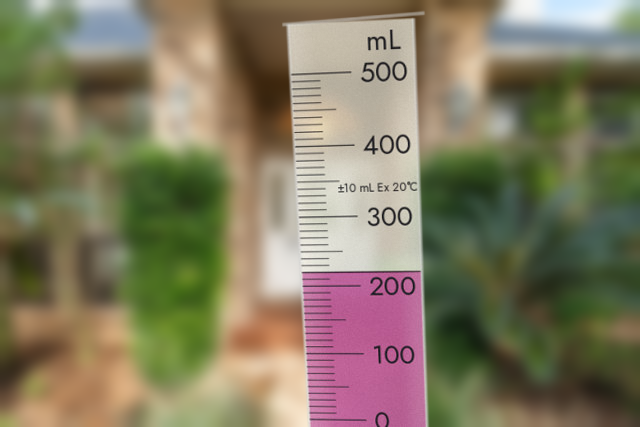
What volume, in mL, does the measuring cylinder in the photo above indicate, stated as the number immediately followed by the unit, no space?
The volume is 220mL
